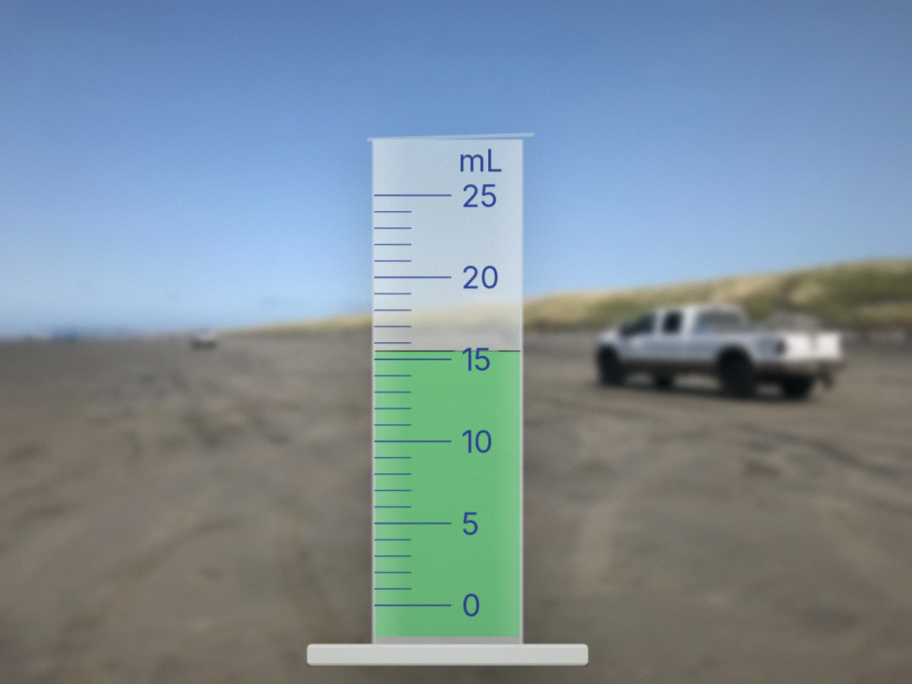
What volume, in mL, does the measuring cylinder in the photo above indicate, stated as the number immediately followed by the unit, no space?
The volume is 15.5mL
